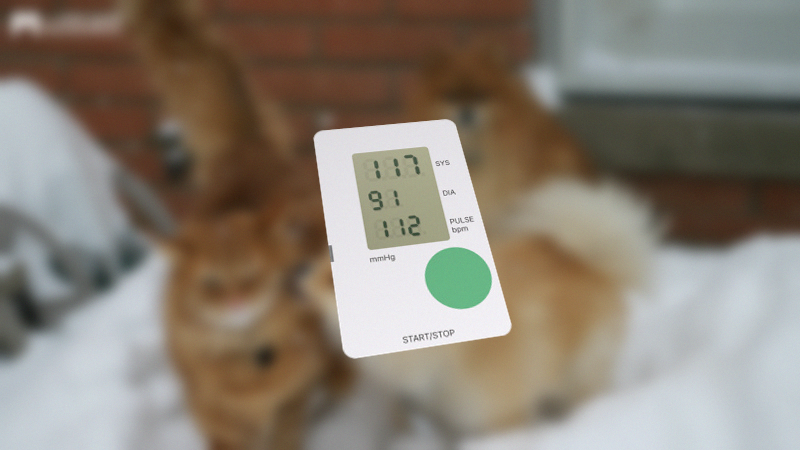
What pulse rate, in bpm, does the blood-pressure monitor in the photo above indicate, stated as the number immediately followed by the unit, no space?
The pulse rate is 112bpm
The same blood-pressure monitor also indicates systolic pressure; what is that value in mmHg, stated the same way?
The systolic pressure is 117mmHg
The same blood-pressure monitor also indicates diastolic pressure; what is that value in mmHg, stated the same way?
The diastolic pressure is 91mmHg
